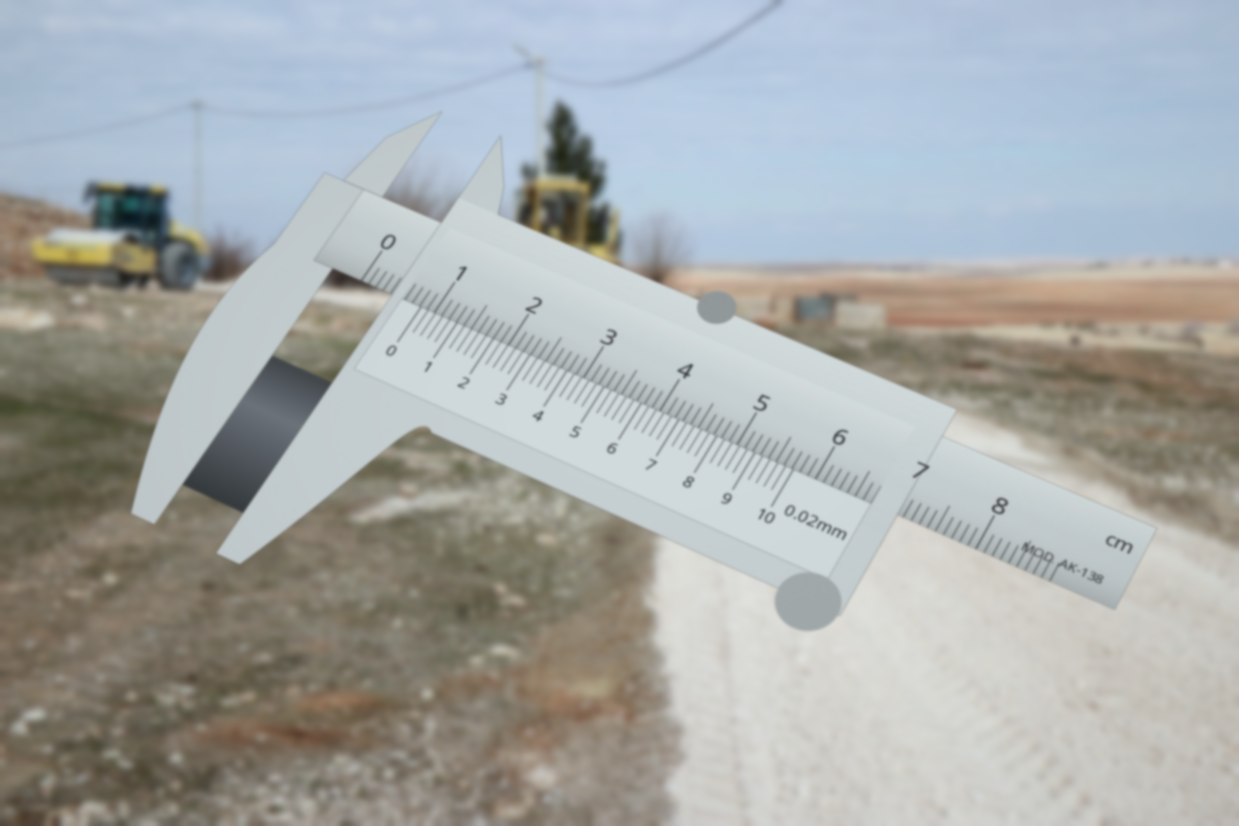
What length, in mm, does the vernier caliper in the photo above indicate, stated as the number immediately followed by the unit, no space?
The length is 8.2mm
